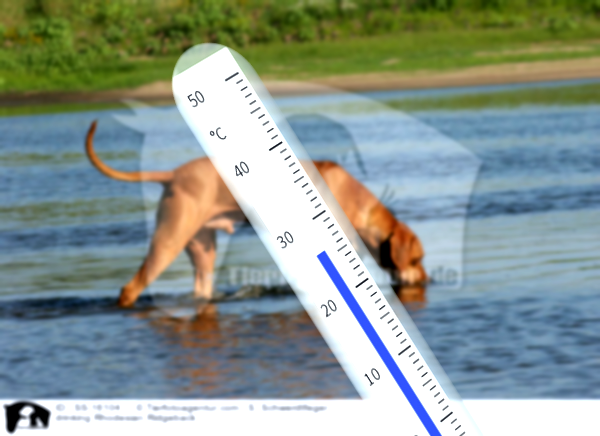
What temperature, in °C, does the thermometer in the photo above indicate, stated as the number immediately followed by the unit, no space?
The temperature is 26°C
